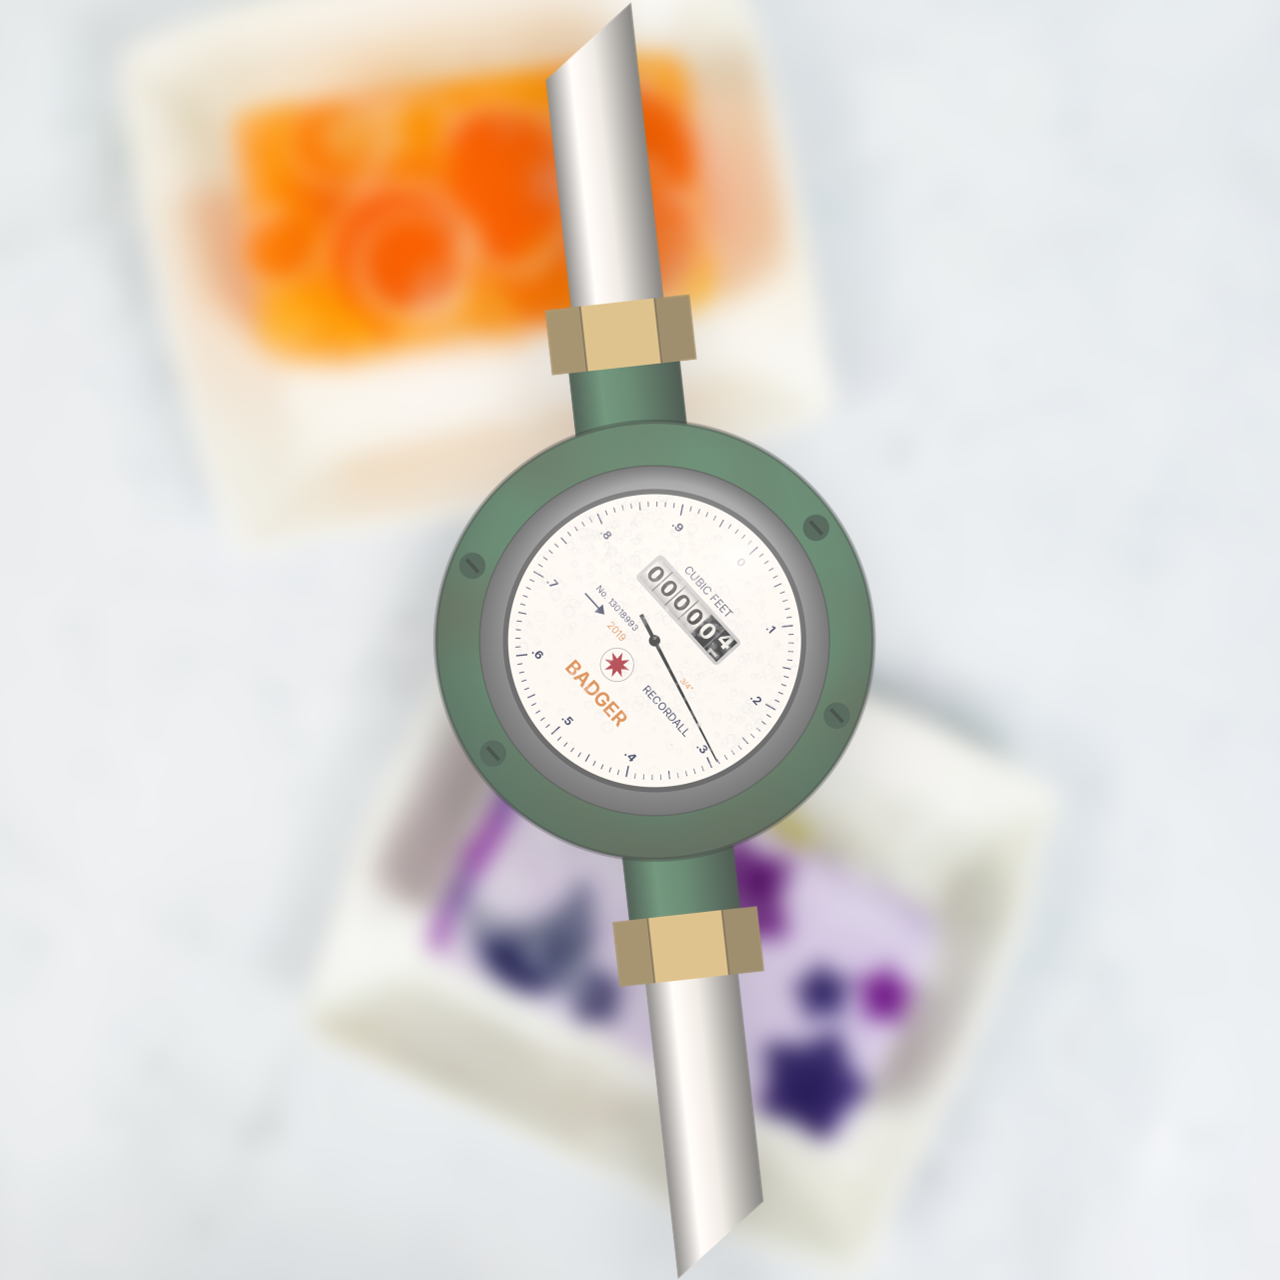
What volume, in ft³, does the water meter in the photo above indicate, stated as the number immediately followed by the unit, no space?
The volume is 4.29ft³
